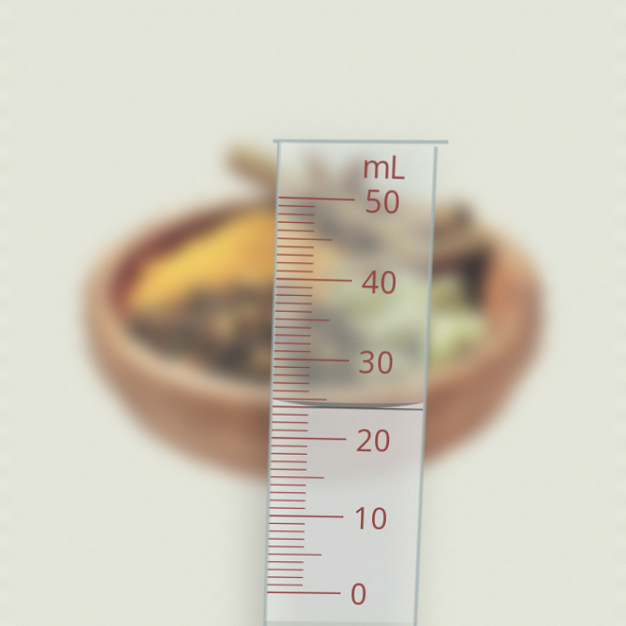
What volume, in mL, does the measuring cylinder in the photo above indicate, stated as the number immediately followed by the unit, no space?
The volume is 24mL
